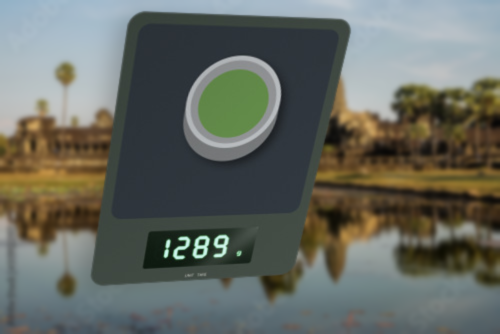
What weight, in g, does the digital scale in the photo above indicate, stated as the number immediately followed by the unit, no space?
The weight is 1289g
